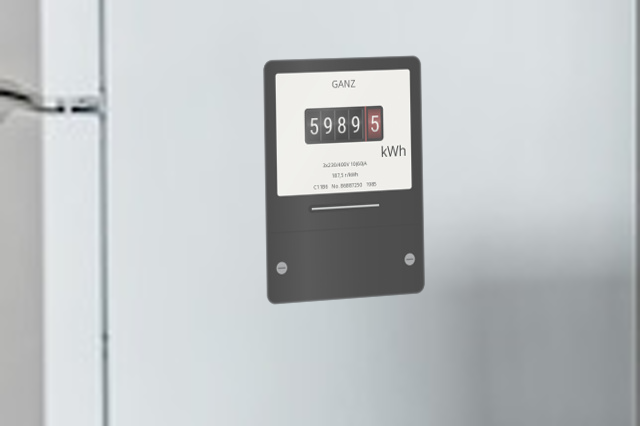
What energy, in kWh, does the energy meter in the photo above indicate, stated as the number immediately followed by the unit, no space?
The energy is 5989.5kWh
